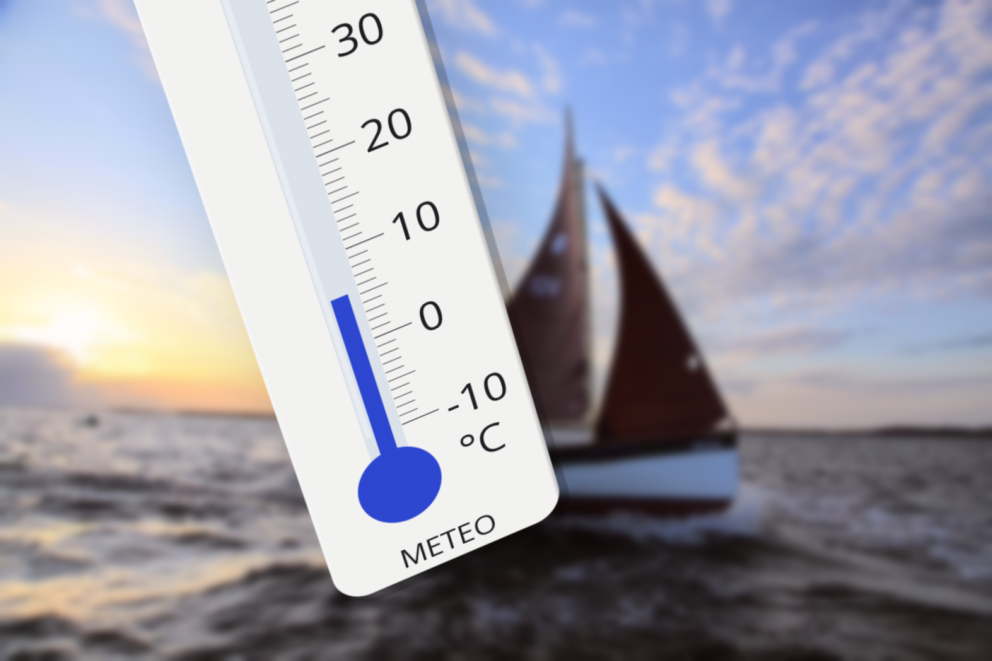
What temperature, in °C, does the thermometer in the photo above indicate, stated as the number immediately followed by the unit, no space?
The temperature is 5.5°C
